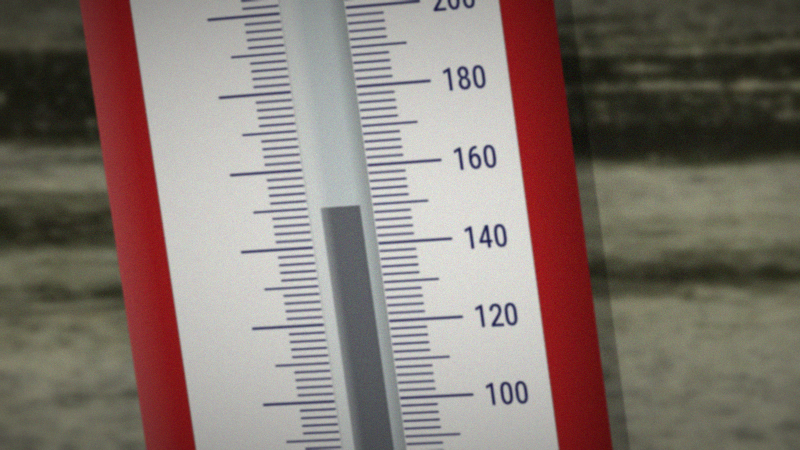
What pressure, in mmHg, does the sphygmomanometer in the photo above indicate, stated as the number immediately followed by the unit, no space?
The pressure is 150mmHg
